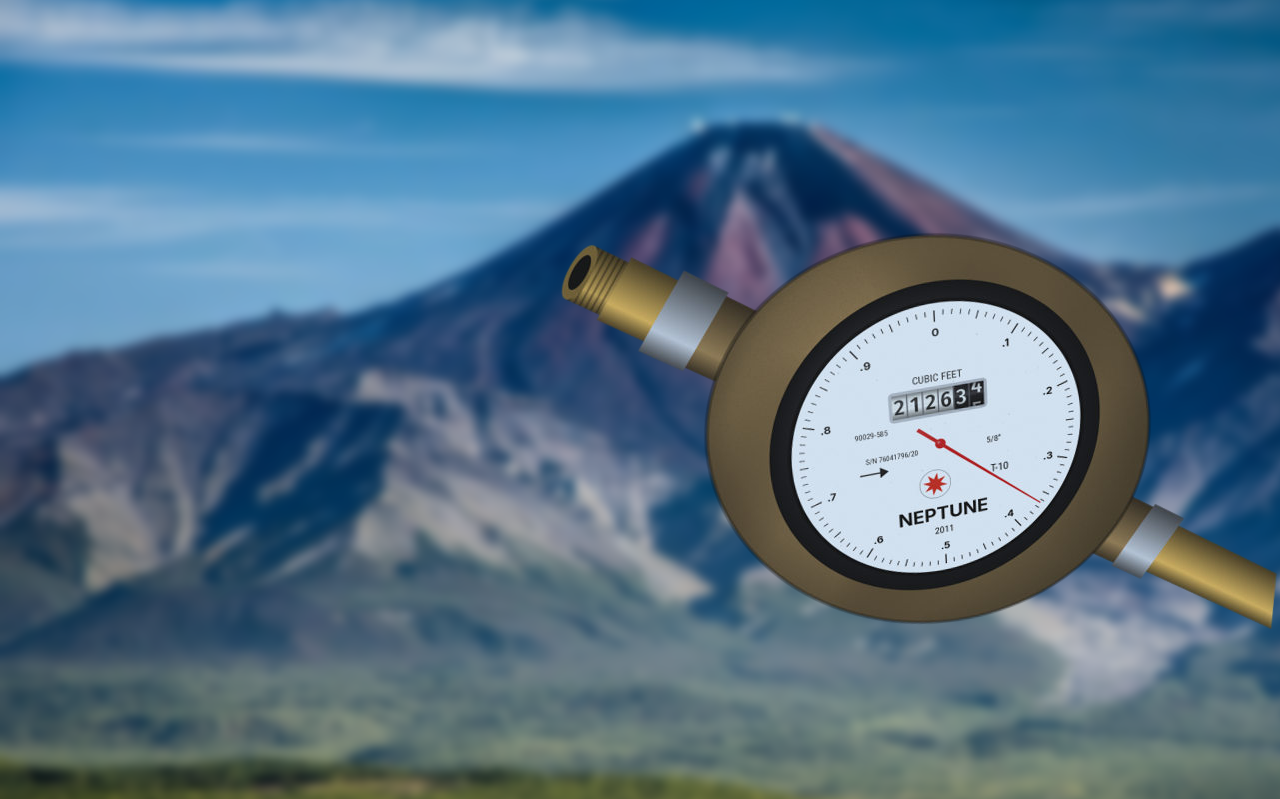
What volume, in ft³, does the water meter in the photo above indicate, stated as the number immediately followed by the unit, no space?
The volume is 212634.36ft³
